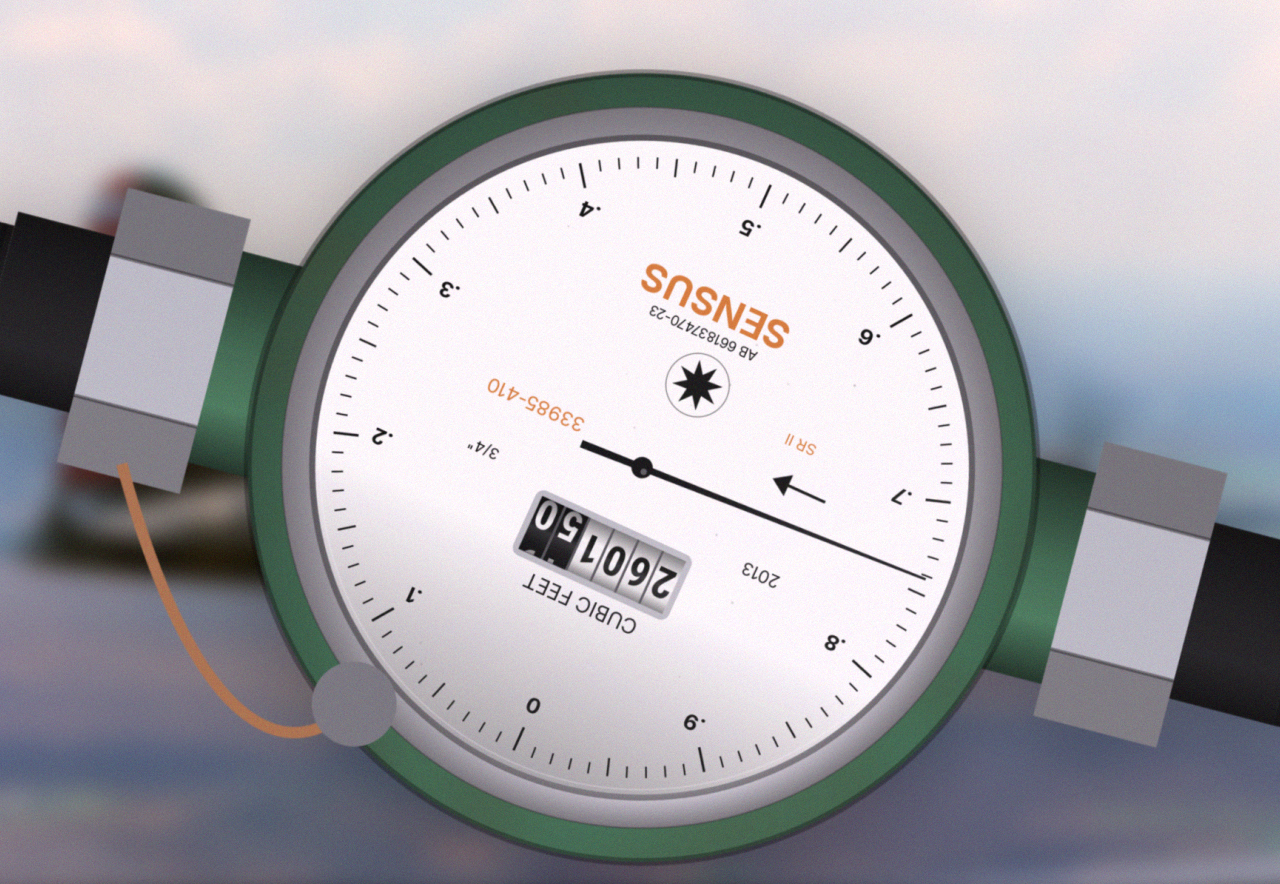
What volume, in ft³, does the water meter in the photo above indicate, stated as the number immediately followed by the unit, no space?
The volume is 260149.74ft³
